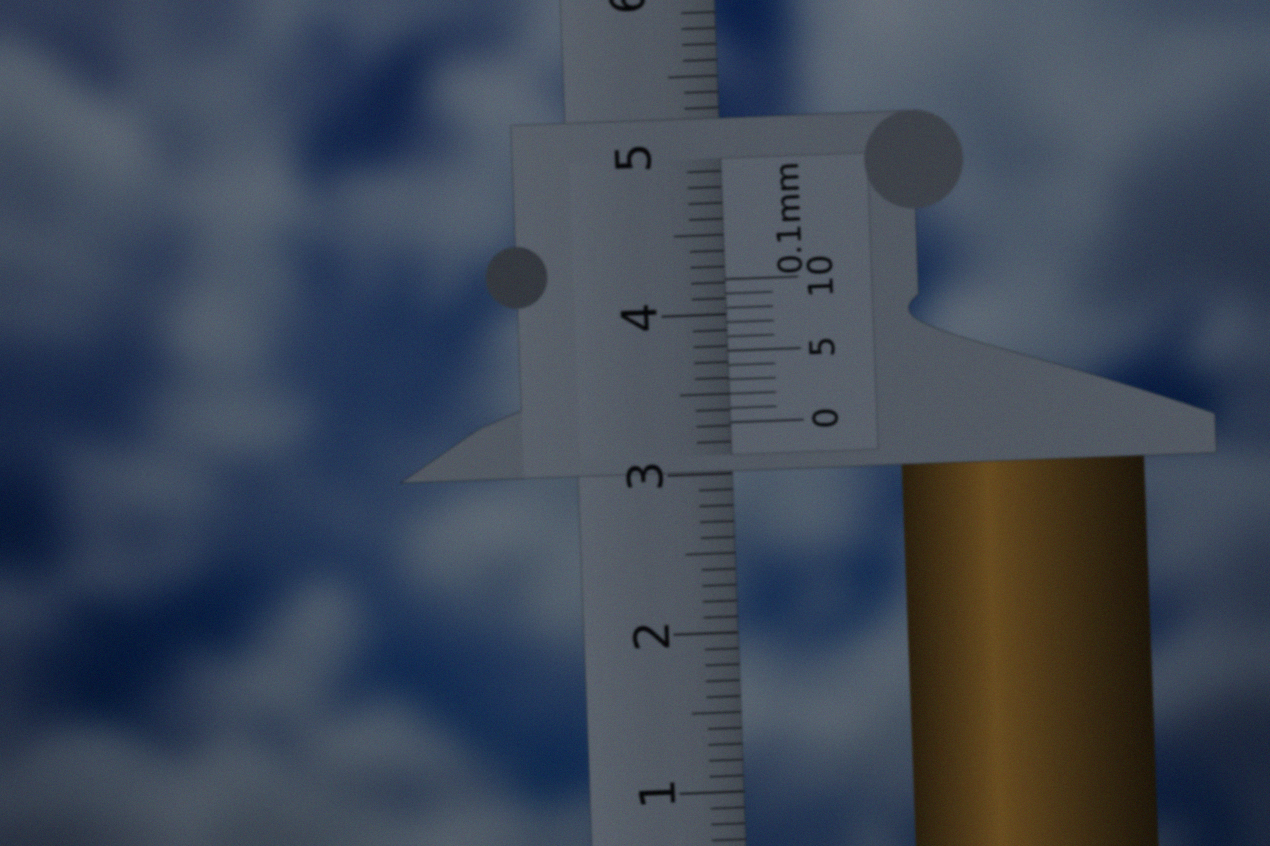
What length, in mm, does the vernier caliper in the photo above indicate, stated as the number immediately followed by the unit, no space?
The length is 33.2mm
